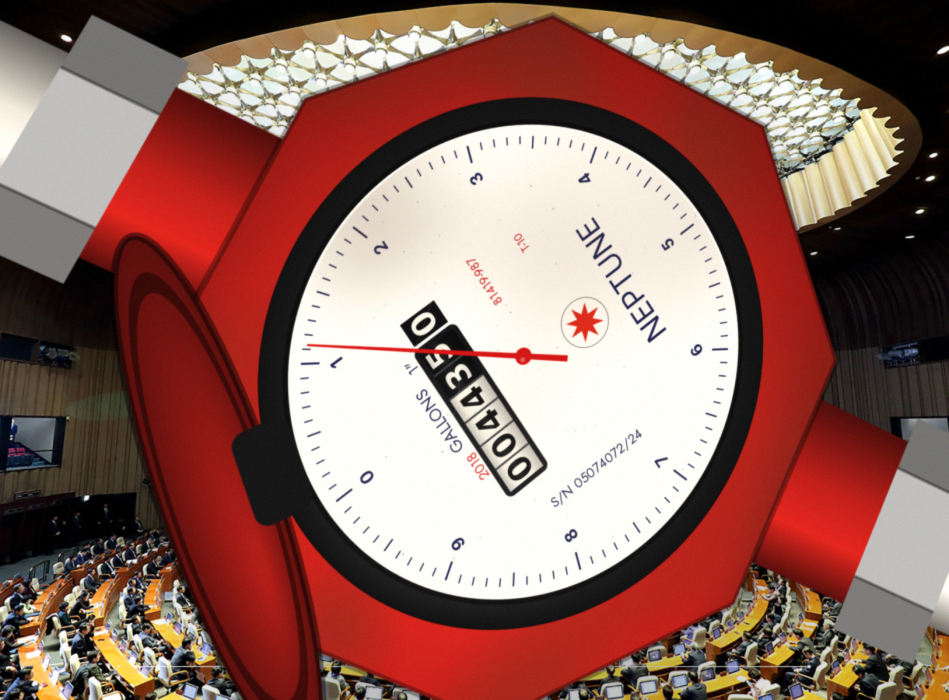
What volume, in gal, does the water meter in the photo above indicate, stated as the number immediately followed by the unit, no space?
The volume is 44351.1gal
